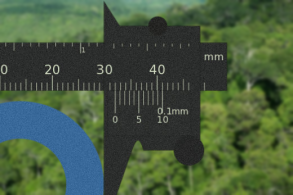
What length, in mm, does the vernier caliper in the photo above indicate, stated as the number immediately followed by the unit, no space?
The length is 32.0mm
